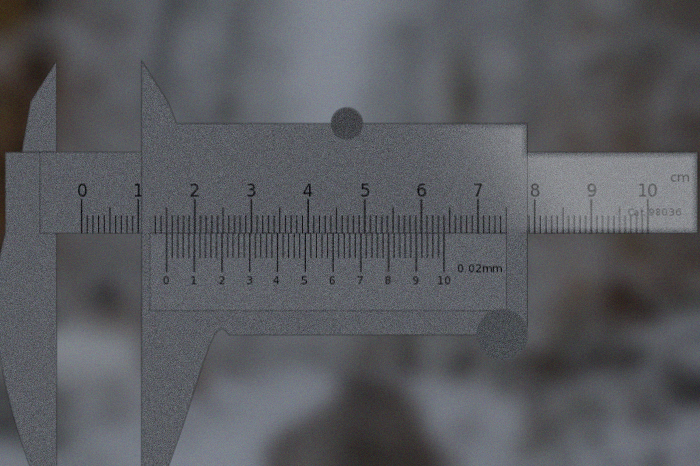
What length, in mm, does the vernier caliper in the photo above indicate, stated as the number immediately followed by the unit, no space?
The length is 15.0mm
